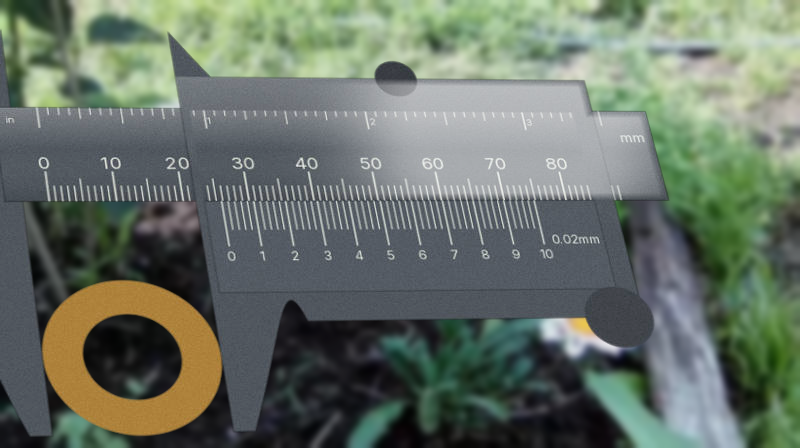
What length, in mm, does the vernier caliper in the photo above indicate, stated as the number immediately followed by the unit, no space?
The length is 25.8mm
